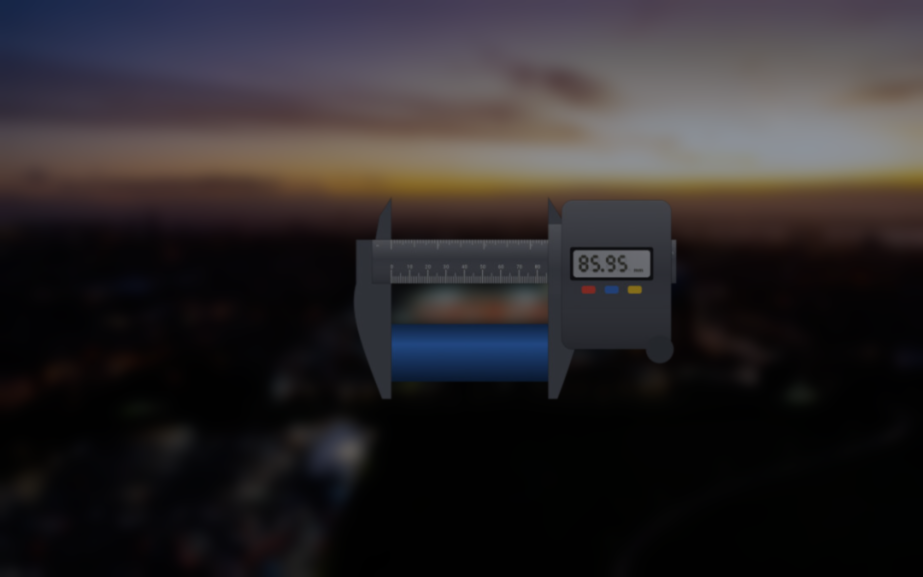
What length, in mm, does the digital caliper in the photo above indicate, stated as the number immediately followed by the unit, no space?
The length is 85.95mm
